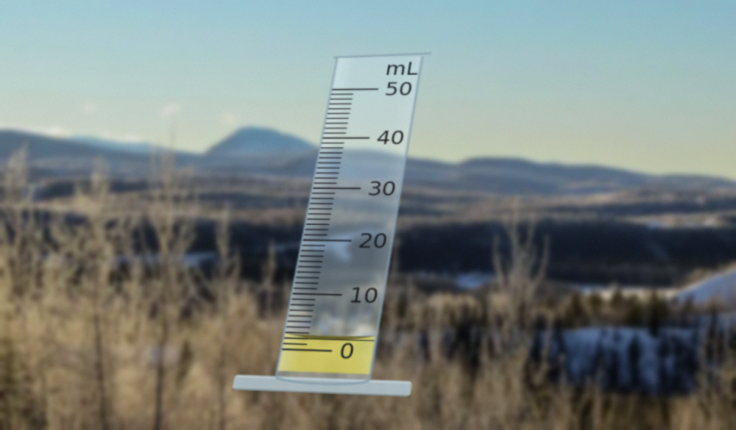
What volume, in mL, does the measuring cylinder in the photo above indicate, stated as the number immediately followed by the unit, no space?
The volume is 2mL
